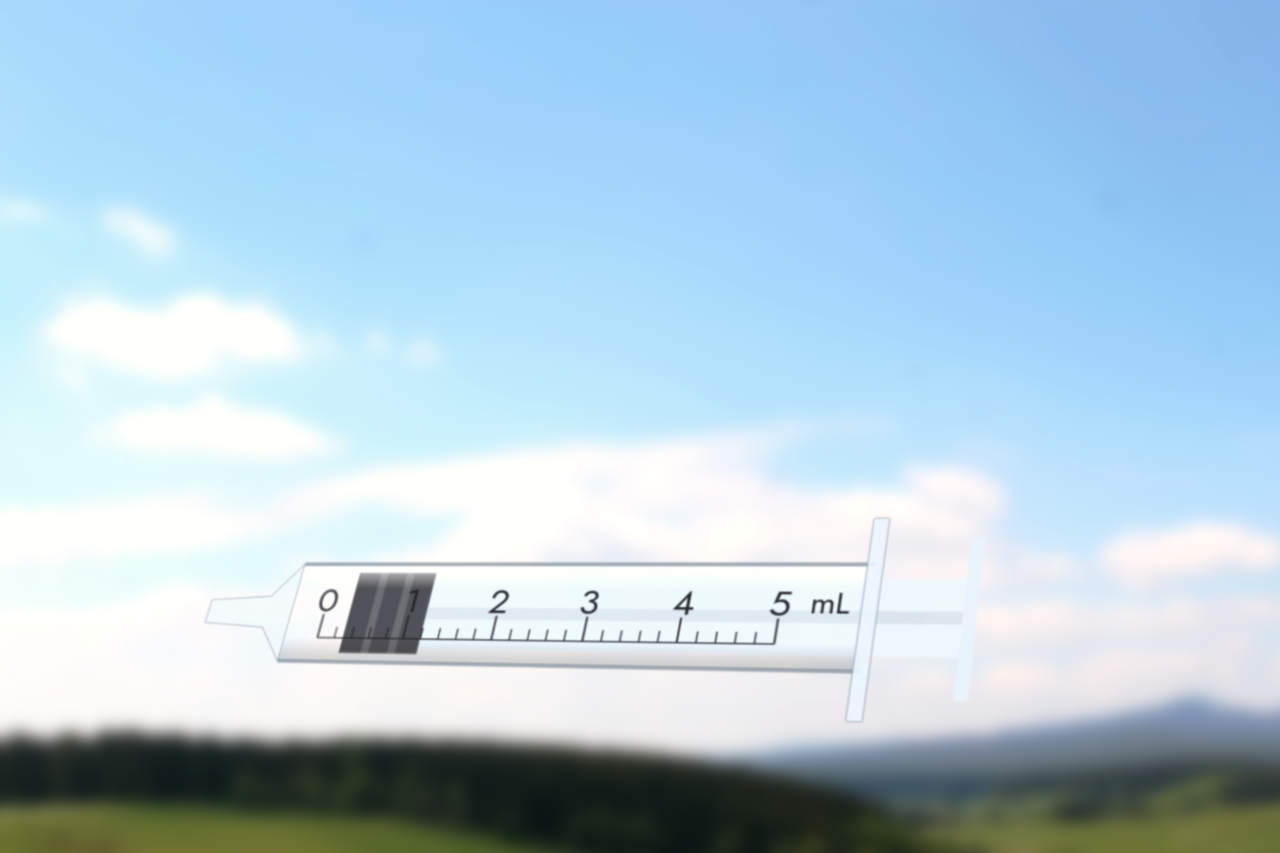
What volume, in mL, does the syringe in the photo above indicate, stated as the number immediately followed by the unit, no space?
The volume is 0.3mL
